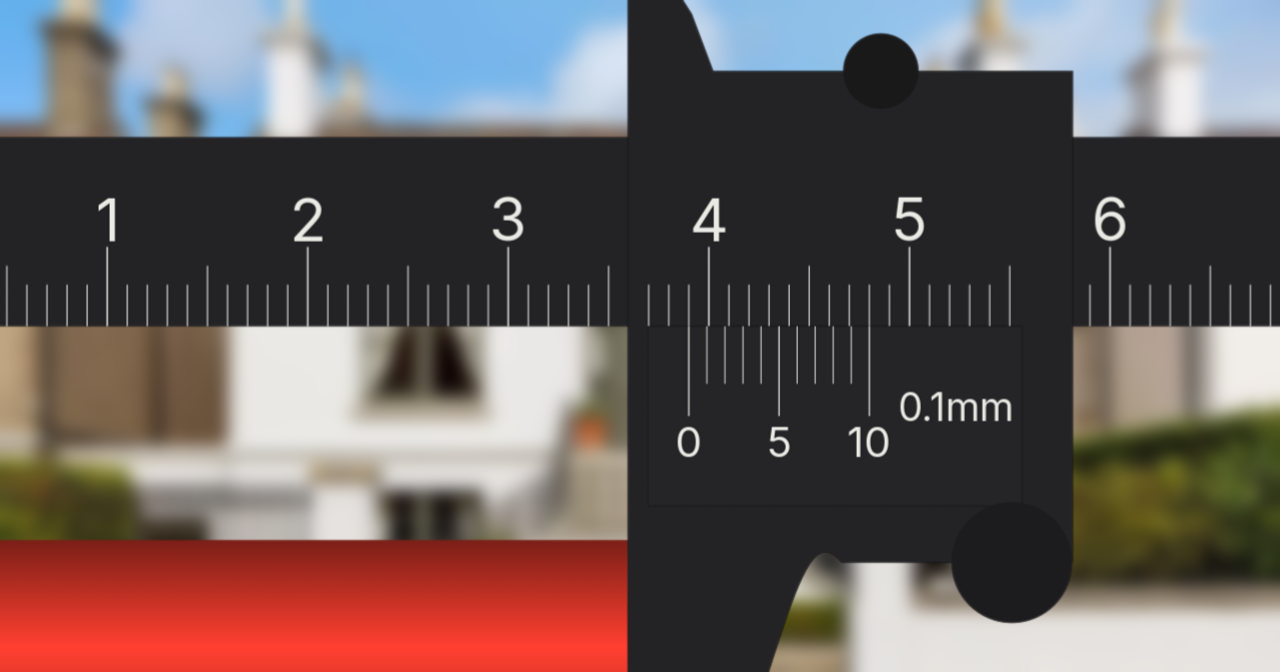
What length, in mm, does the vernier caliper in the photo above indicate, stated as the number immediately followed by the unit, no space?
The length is 39.0mm
